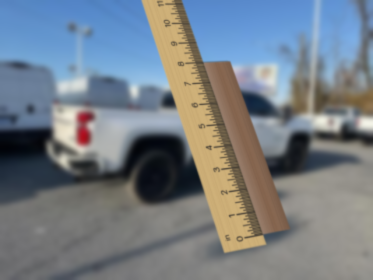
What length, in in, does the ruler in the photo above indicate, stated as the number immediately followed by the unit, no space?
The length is 8in
